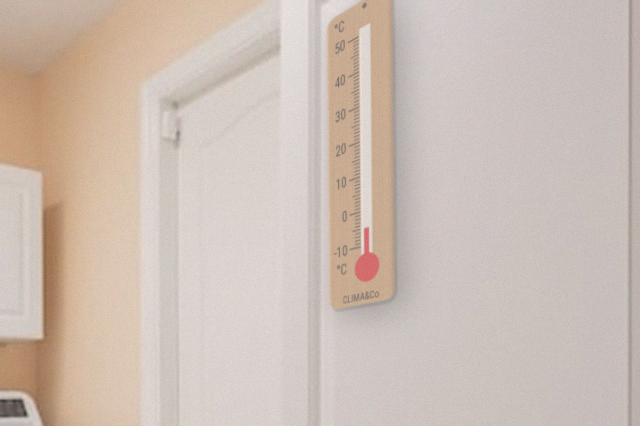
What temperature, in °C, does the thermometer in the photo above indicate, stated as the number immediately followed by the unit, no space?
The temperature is -5°C
